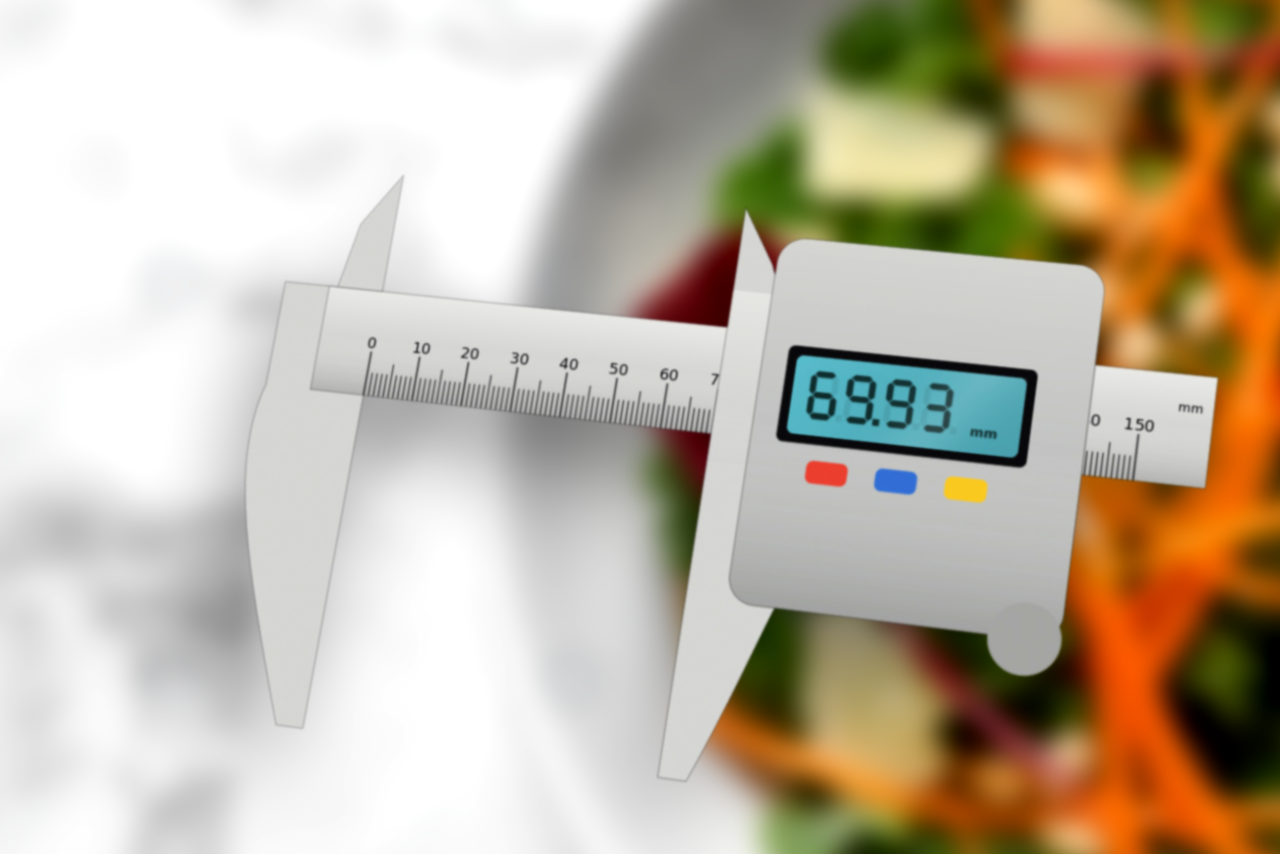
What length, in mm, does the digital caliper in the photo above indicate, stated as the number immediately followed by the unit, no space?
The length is 69.93mm
